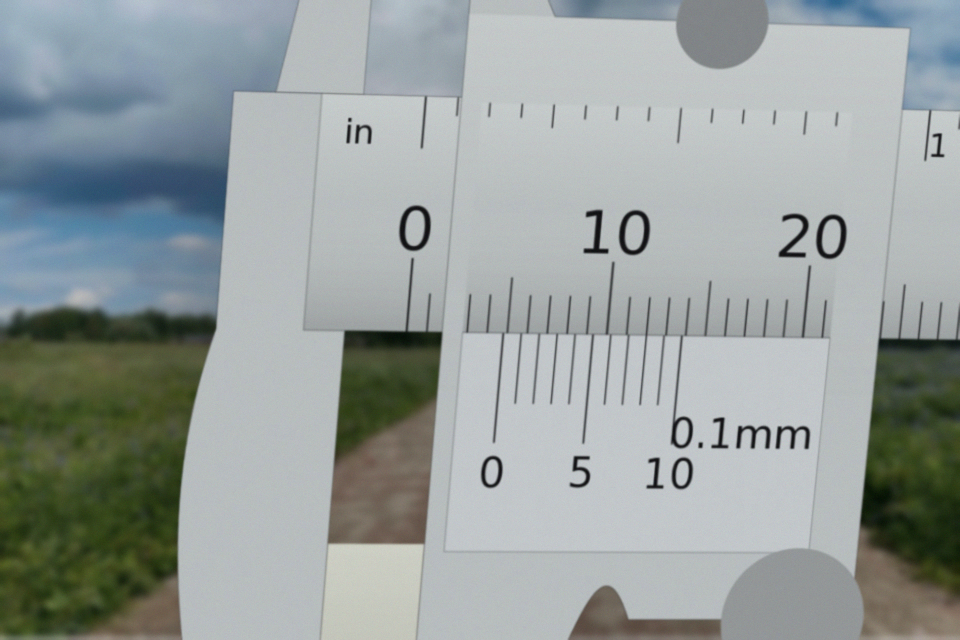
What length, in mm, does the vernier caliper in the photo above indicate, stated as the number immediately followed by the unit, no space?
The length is 4.8mm
